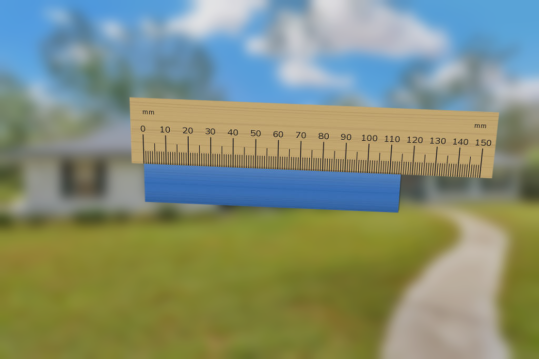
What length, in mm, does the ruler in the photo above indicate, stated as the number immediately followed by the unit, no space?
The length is 115mm
